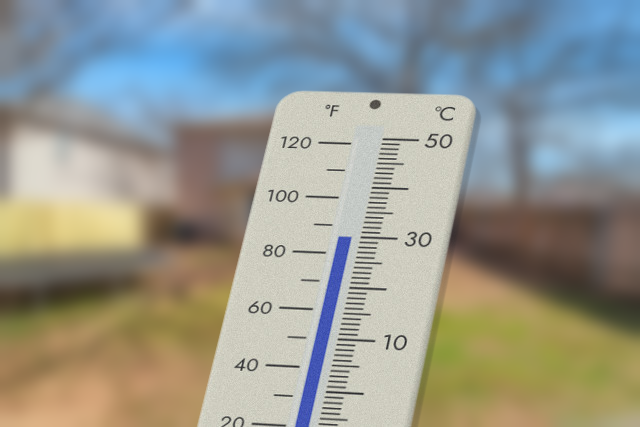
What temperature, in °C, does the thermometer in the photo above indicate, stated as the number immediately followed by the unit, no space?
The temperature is 30°C
